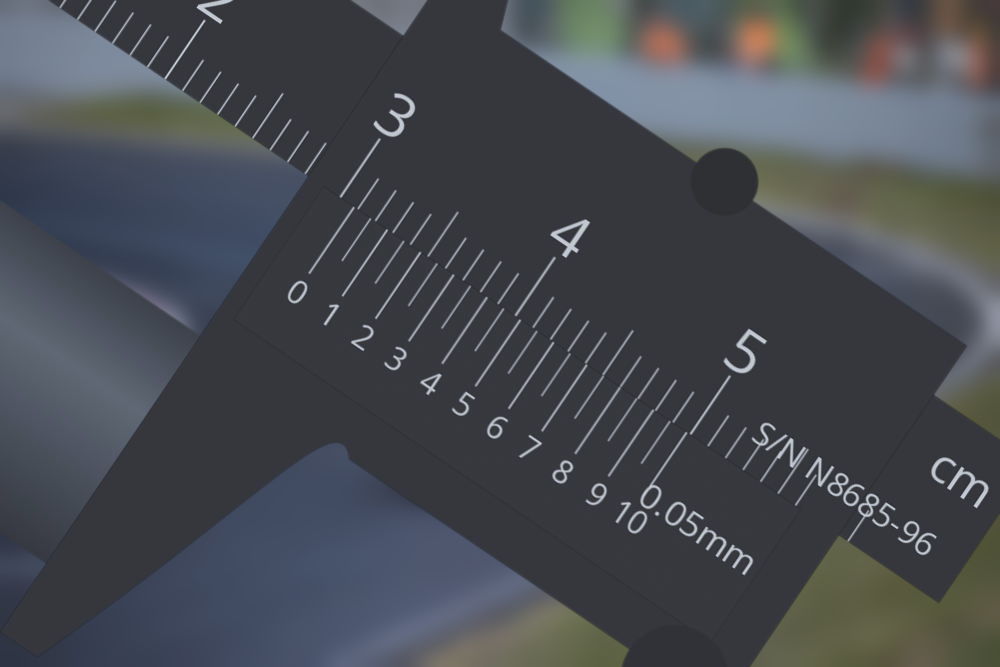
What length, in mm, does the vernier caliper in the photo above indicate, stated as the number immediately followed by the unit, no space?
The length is 30.8mm
